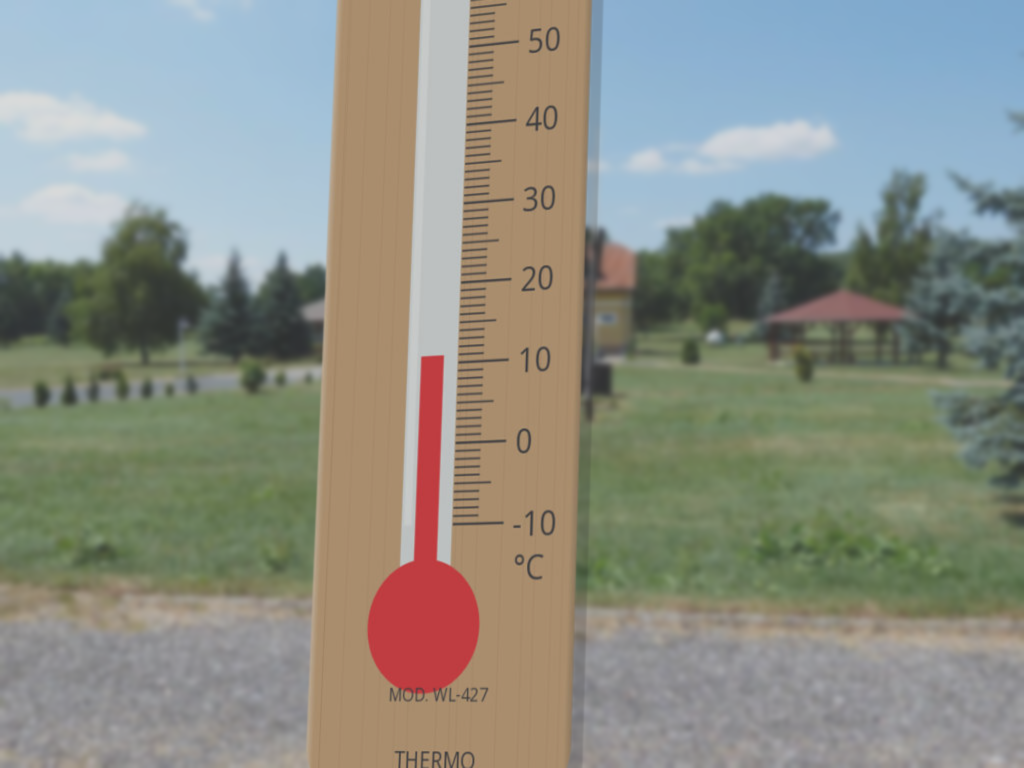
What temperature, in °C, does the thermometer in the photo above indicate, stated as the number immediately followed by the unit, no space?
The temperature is 11°C
